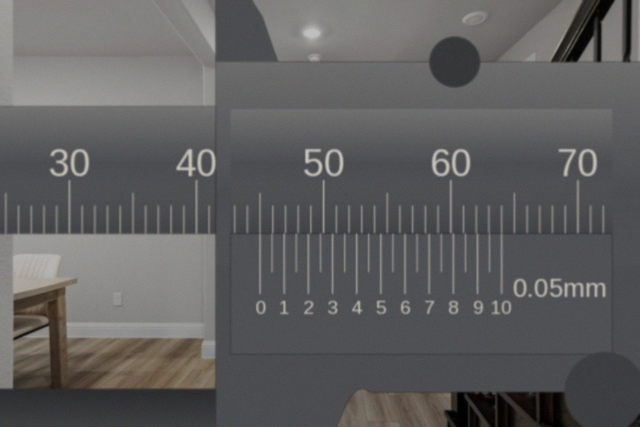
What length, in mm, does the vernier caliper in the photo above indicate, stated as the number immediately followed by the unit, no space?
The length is 45.0mm
